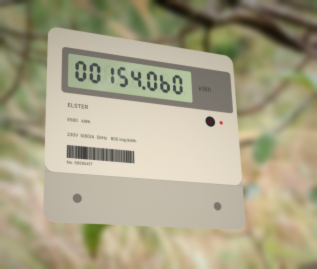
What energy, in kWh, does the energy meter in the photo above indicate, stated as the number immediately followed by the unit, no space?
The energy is 154.060kWh
